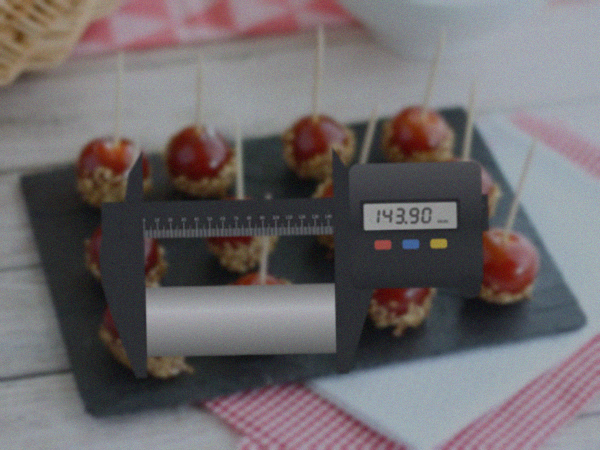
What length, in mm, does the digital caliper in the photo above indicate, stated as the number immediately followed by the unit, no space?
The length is 143.90mm
